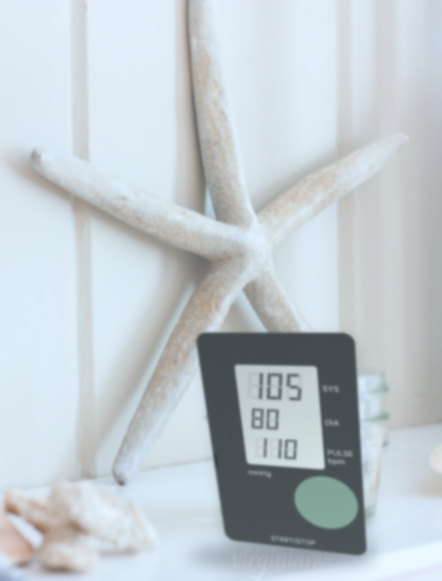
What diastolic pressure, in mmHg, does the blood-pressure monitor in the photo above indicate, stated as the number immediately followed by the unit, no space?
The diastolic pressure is 80mmHg
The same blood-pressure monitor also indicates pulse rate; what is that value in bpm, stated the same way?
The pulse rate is 110bpm
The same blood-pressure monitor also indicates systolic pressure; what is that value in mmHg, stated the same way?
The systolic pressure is 105mmHg
